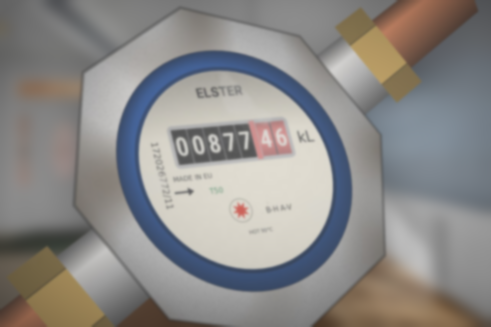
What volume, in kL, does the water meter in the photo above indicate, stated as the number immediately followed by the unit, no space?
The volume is 877.46kL
